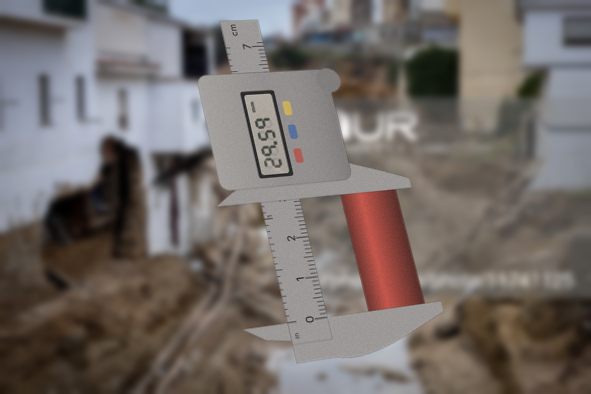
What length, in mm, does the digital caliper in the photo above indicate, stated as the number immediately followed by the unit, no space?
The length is 29.59mm
